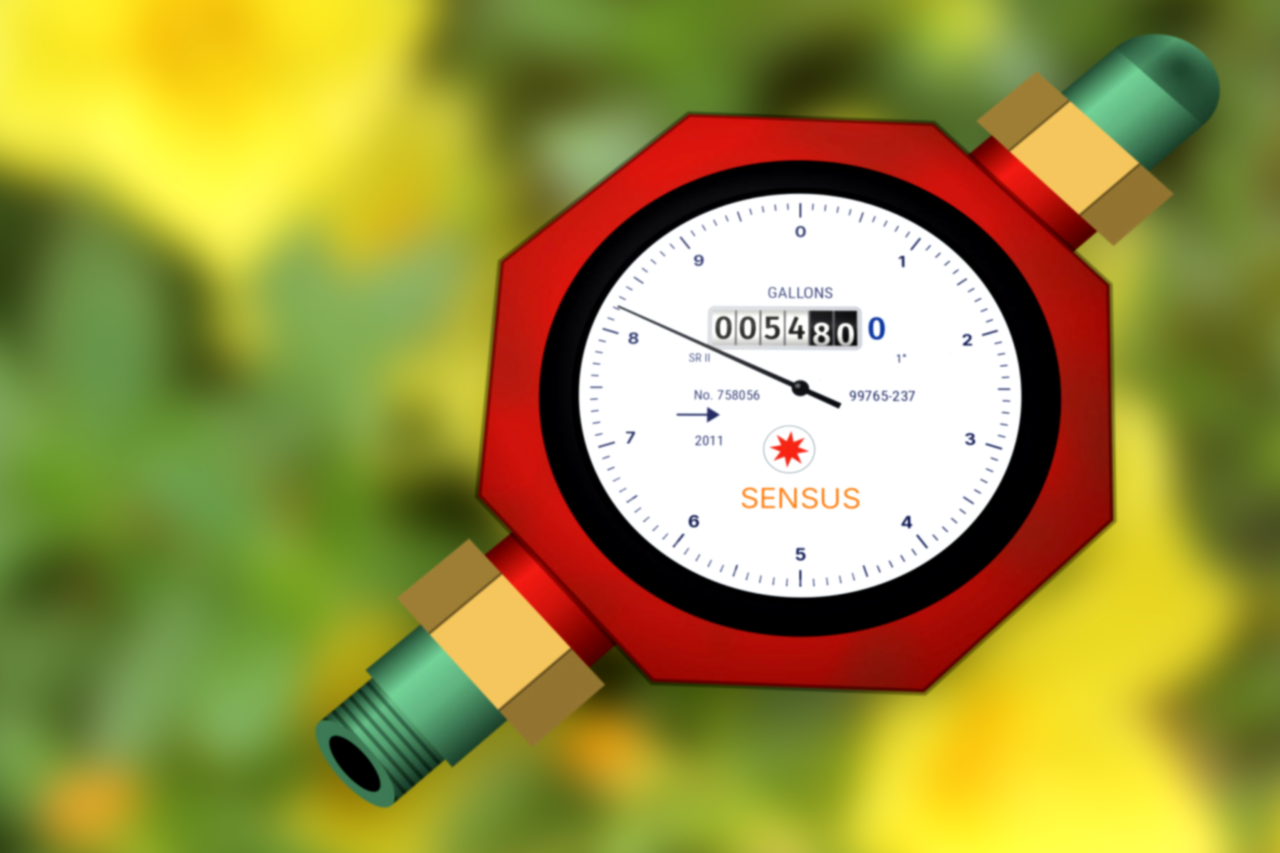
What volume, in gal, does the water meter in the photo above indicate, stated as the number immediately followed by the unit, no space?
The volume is 54798.2gal
